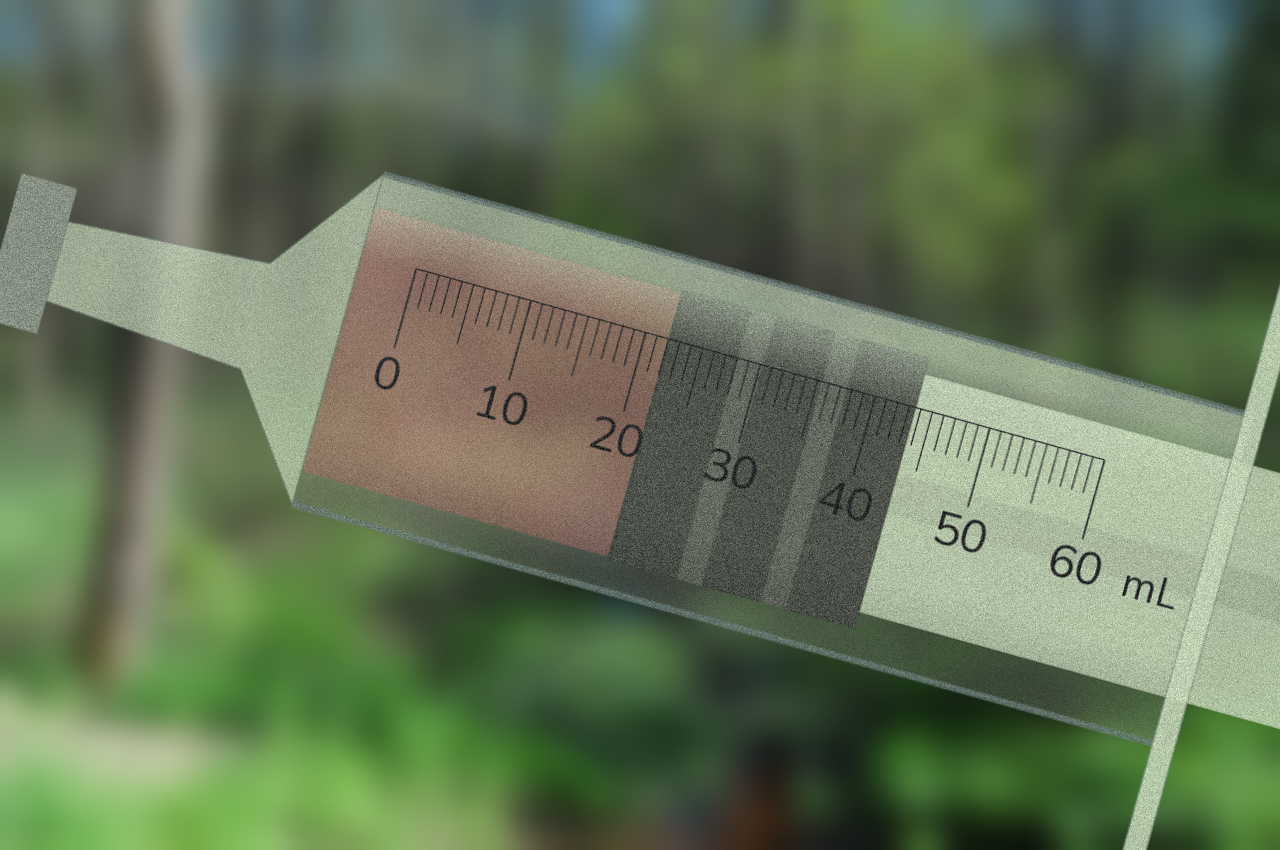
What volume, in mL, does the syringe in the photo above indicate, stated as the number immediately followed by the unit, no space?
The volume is 22mL
